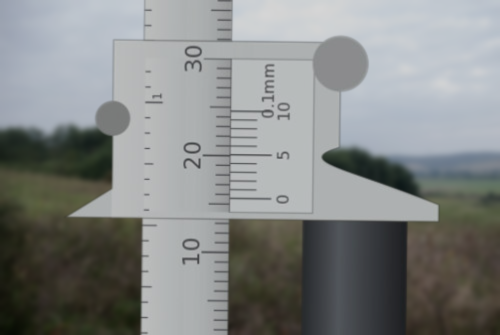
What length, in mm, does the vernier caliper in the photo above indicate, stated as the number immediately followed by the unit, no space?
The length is 15.6mm
